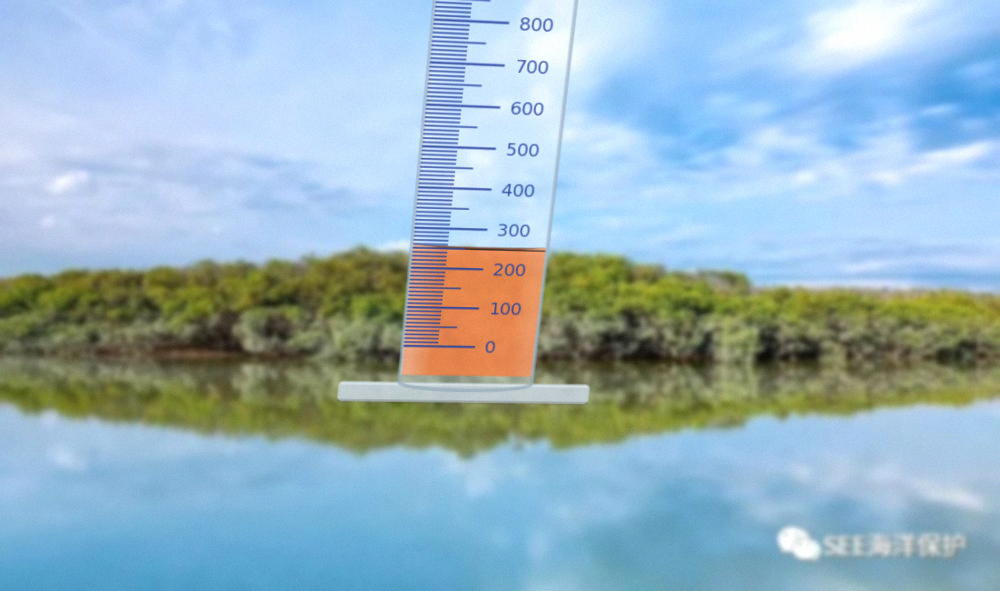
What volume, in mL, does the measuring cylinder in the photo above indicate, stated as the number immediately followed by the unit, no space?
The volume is 250mL
